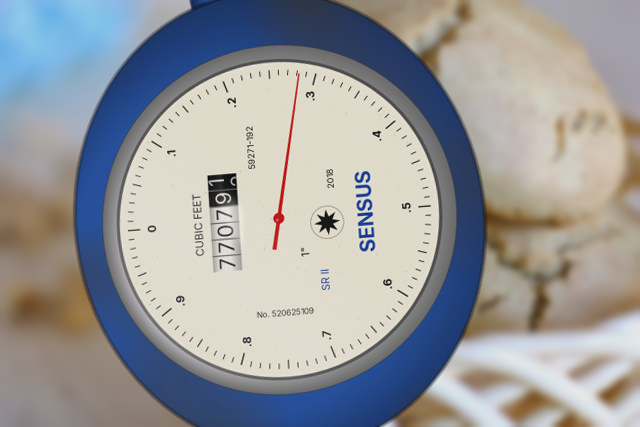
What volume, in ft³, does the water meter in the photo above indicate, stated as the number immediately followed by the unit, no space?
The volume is 770791.28ft³
